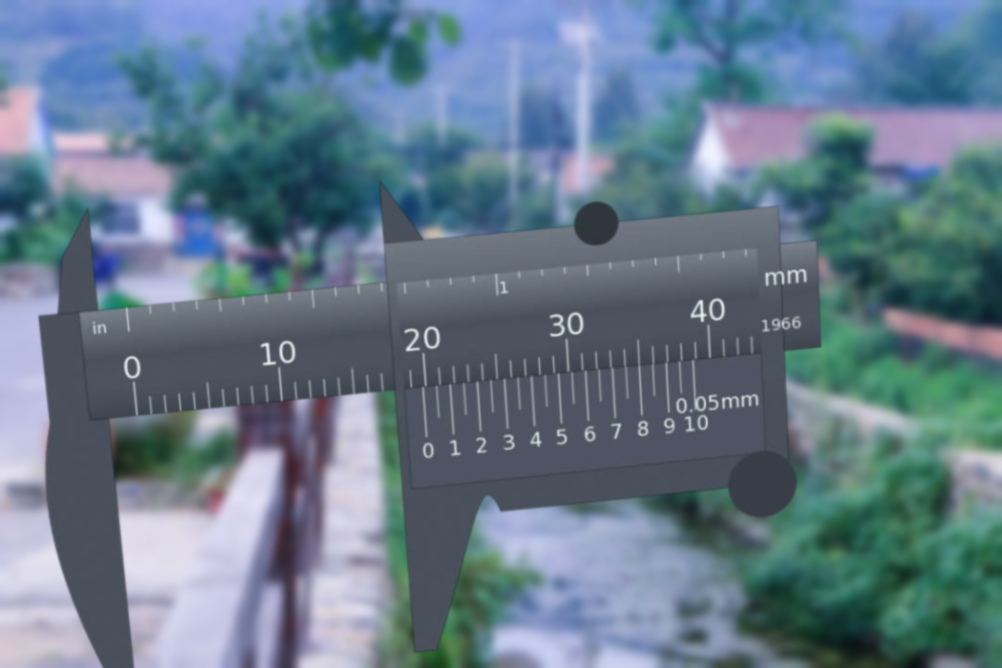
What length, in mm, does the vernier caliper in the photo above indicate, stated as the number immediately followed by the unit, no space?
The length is 19.8mm
